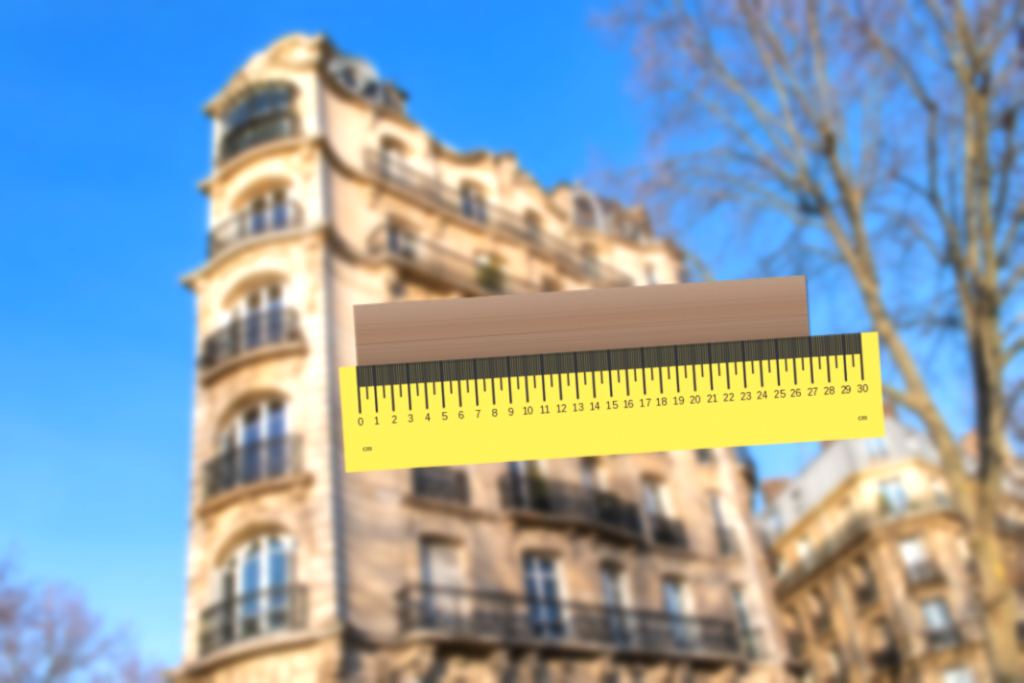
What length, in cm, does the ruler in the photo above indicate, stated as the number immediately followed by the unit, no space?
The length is 27cm
